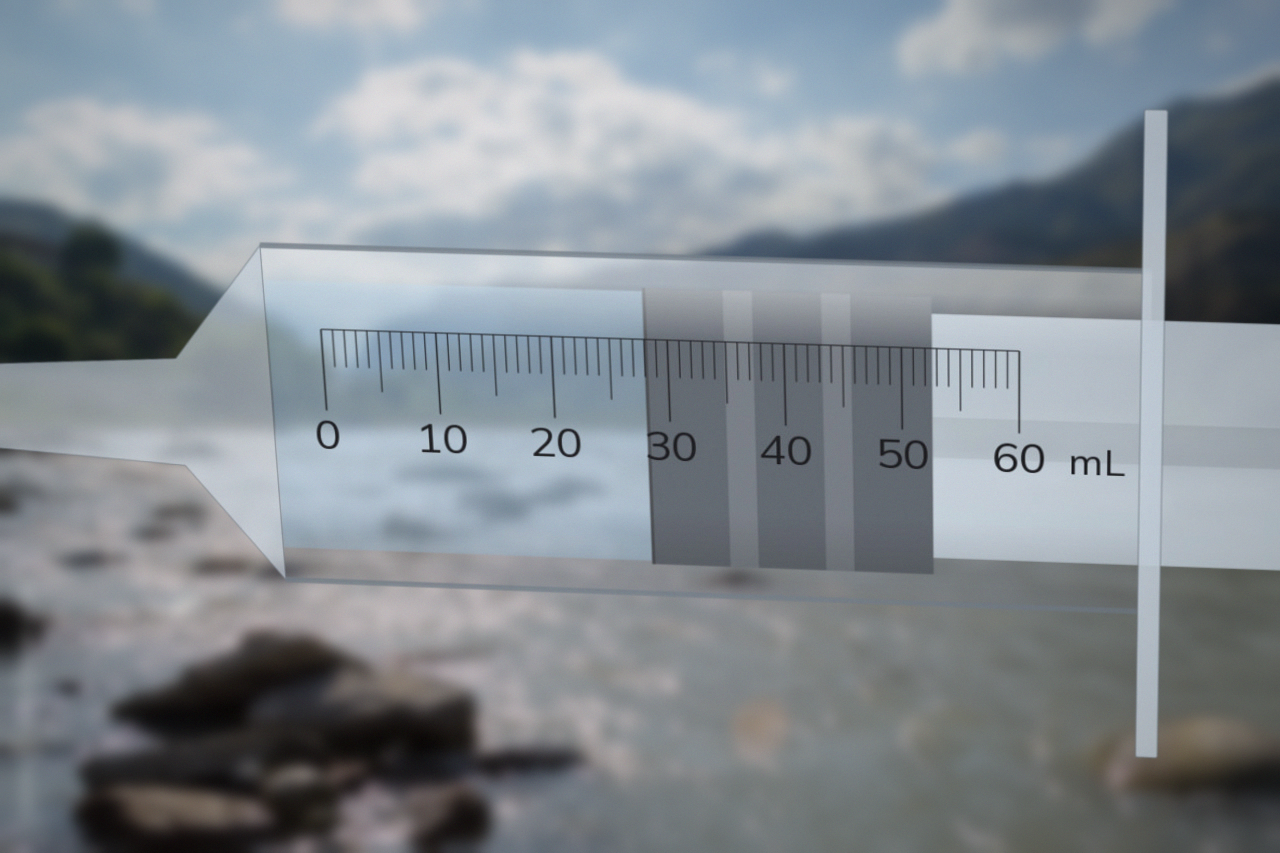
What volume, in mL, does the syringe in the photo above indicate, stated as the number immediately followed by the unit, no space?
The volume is 28mL
